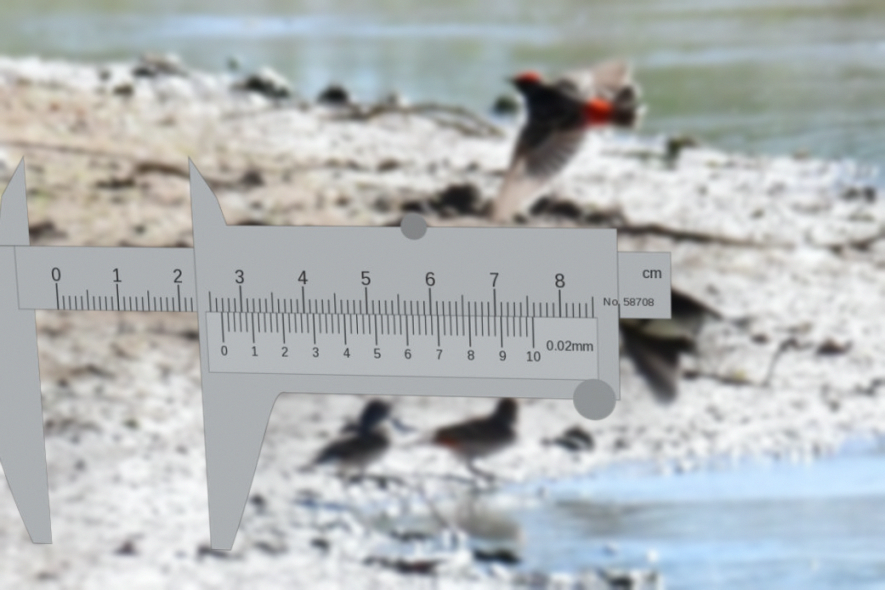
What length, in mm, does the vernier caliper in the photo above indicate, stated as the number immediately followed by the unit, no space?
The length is 26.8mm
